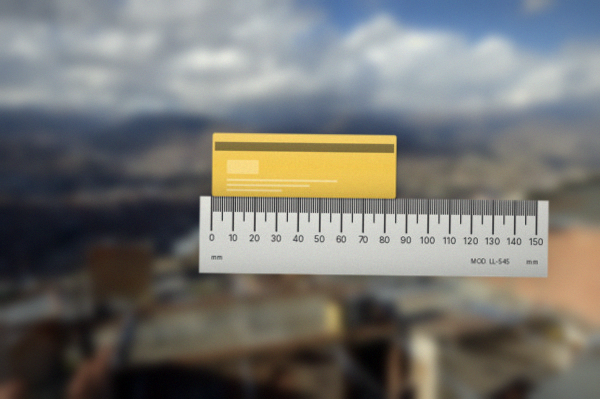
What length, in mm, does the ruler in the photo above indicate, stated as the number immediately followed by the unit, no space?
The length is 85mm
